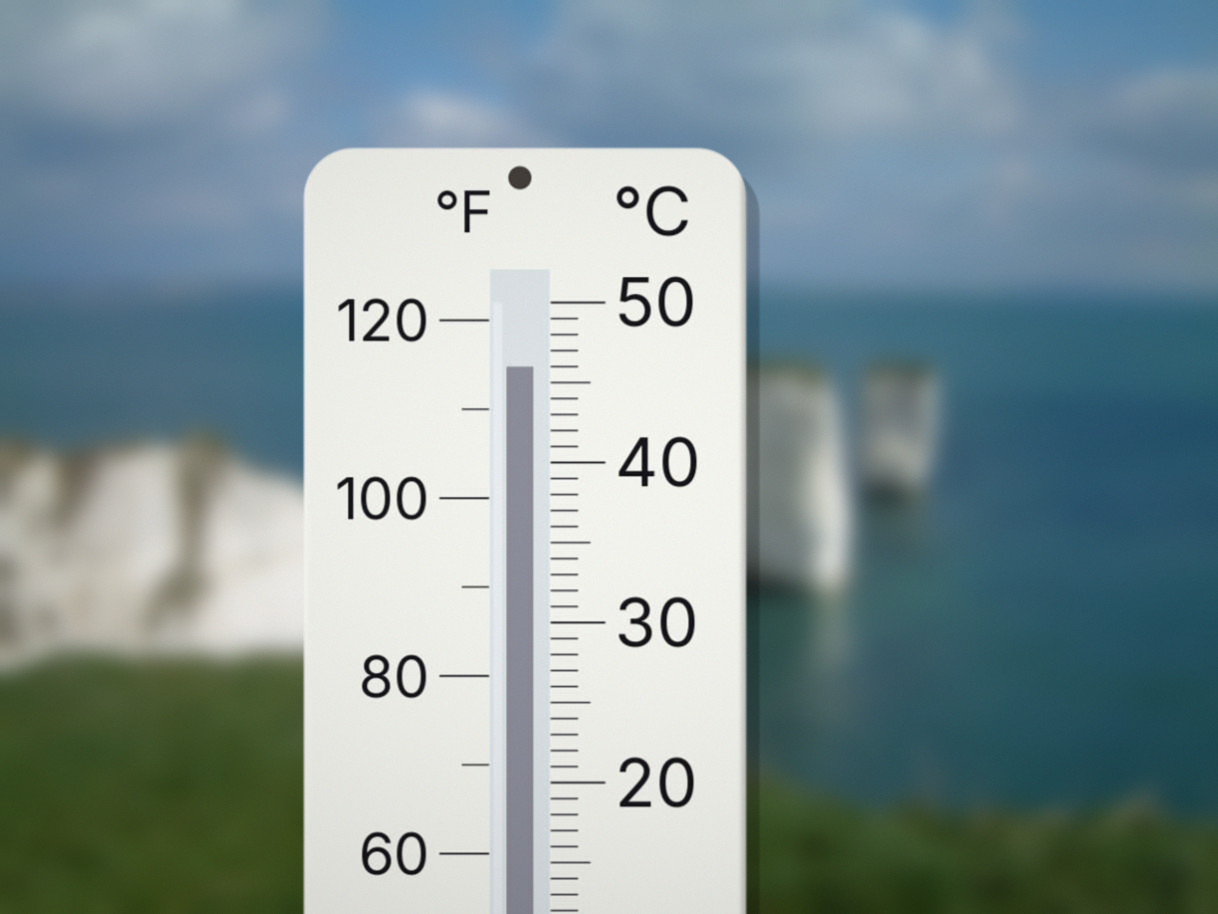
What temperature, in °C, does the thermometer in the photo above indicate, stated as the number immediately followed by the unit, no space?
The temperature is 46°C
